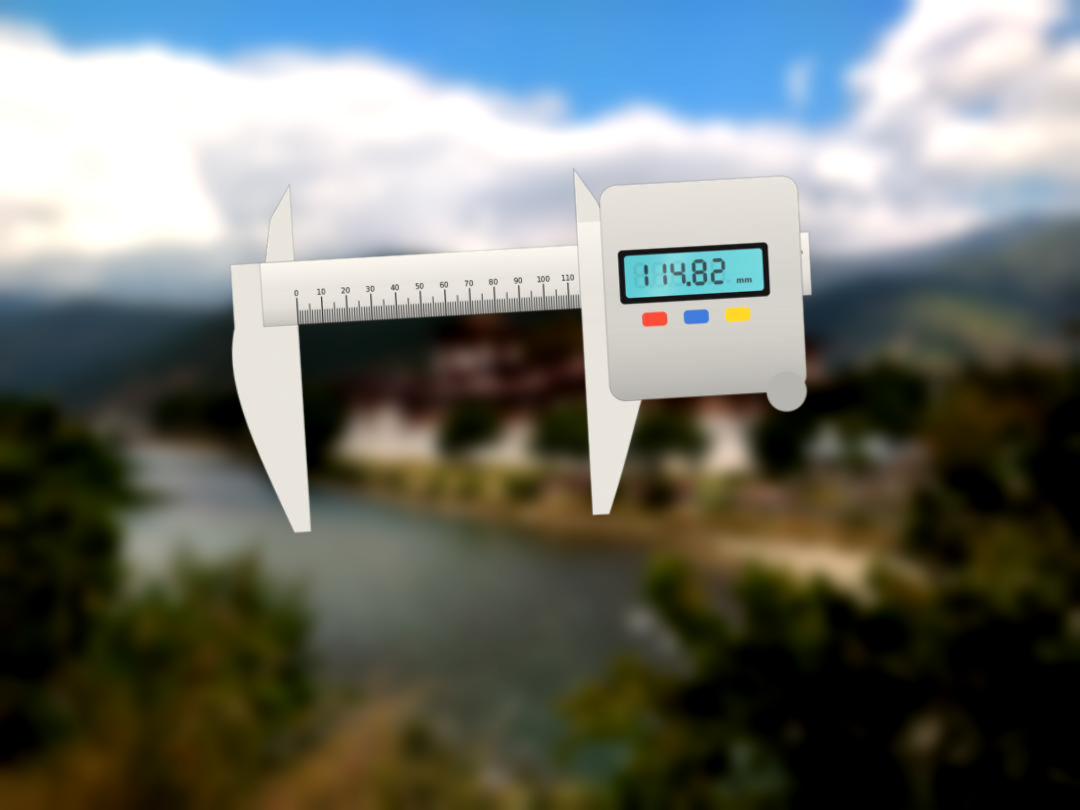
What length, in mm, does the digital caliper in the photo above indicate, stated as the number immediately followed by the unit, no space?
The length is 114.82mm
